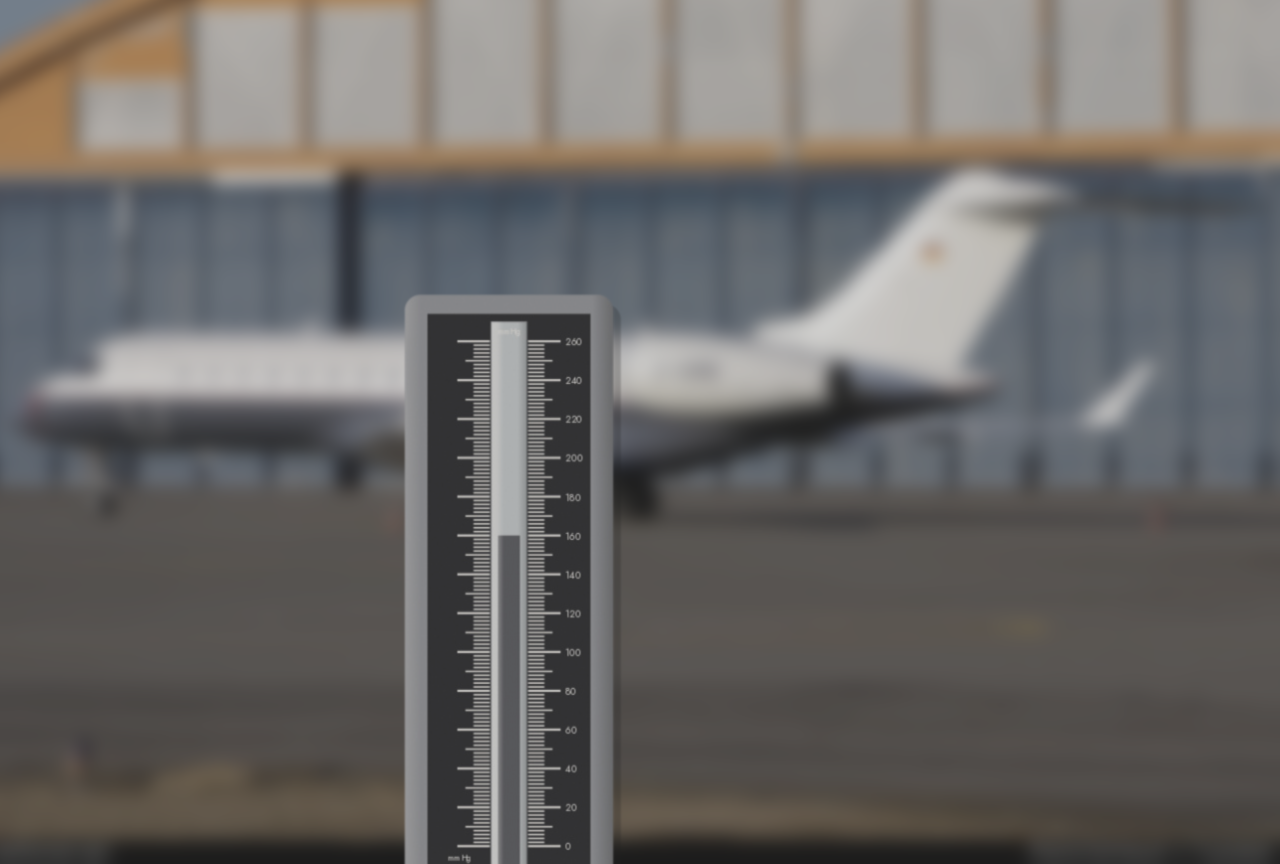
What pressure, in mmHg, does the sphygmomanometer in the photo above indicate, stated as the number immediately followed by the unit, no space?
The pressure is 160mmHg
